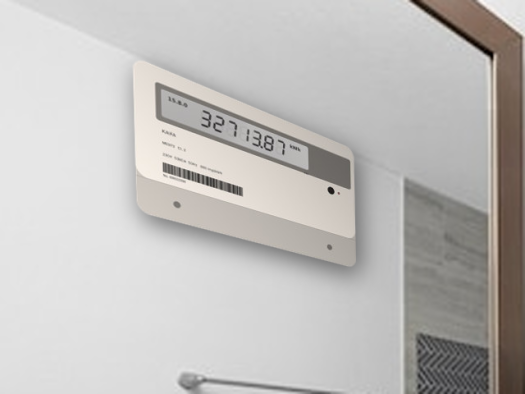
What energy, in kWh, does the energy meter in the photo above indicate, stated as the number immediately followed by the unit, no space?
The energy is 32713.87kWh
